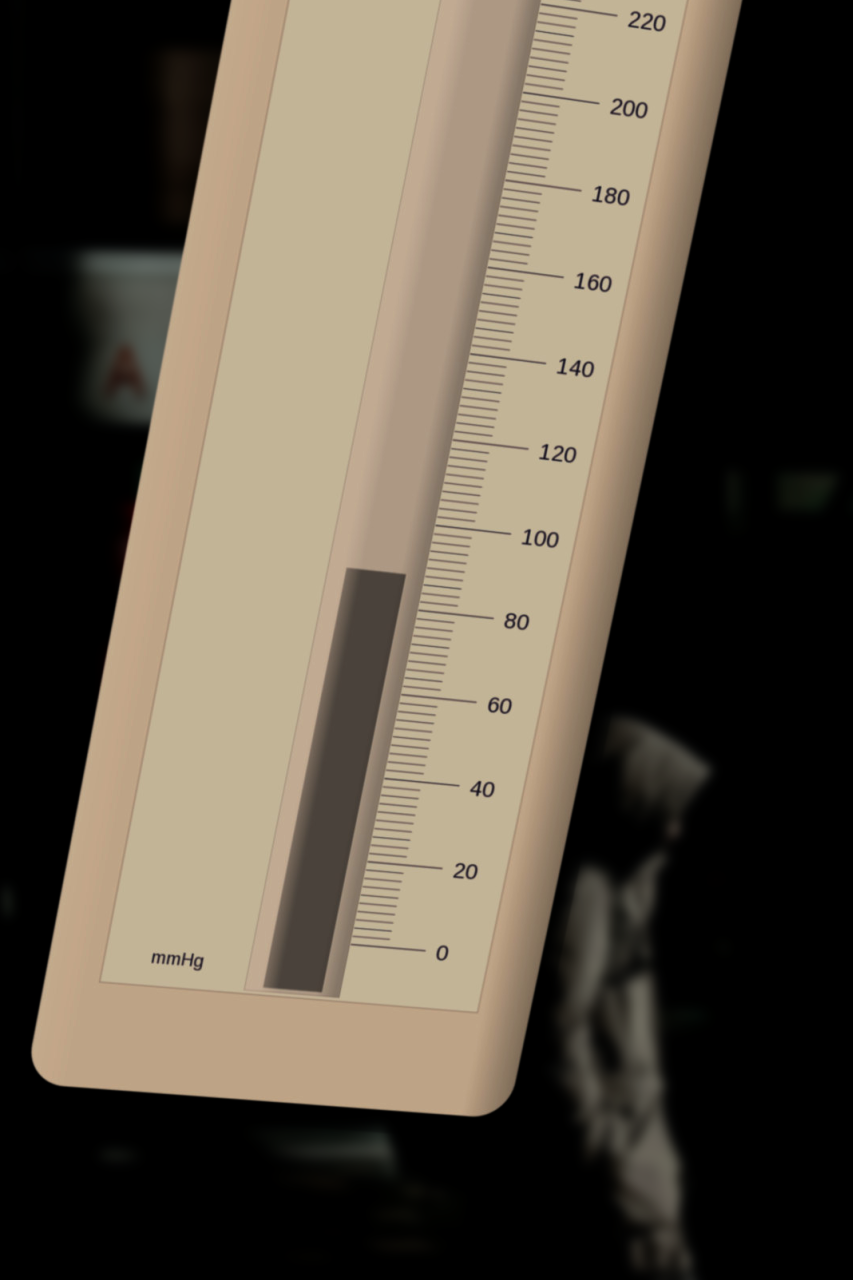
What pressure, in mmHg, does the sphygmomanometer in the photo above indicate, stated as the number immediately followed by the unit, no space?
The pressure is 88mmHg
